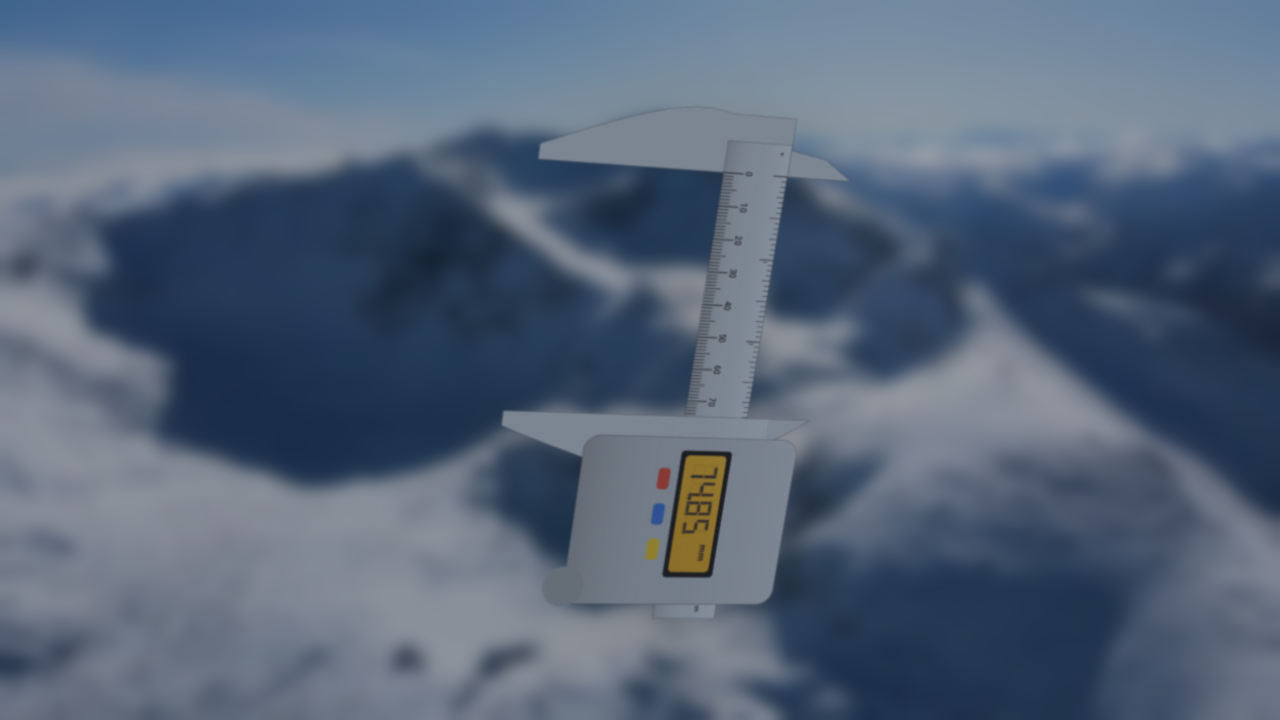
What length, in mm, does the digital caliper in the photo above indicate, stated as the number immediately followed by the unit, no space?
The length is 74.85mm
